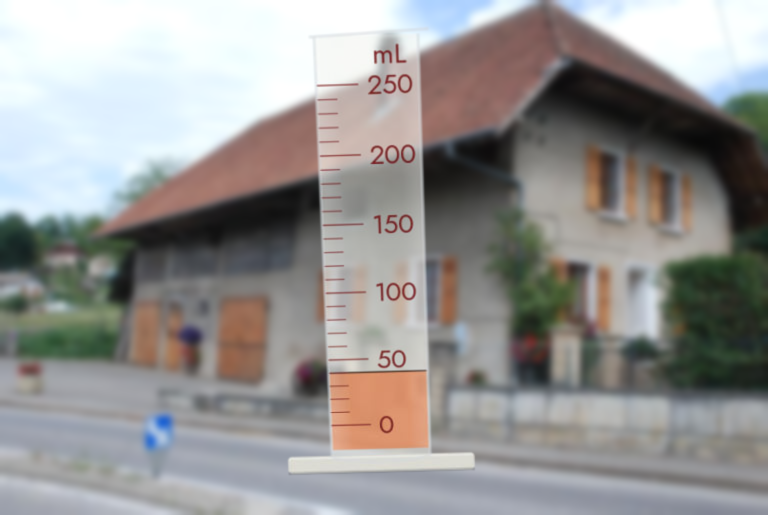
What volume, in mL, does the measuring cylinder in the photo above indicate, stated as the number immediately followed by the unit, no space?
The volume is 40mL
